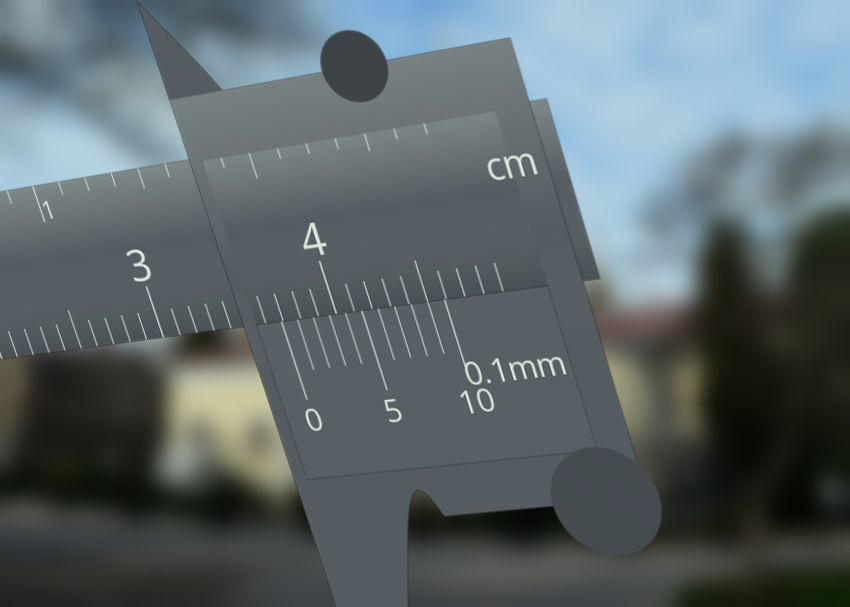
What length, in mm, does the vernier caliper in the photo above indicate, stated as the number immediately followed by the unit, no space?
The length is 36.9mm
